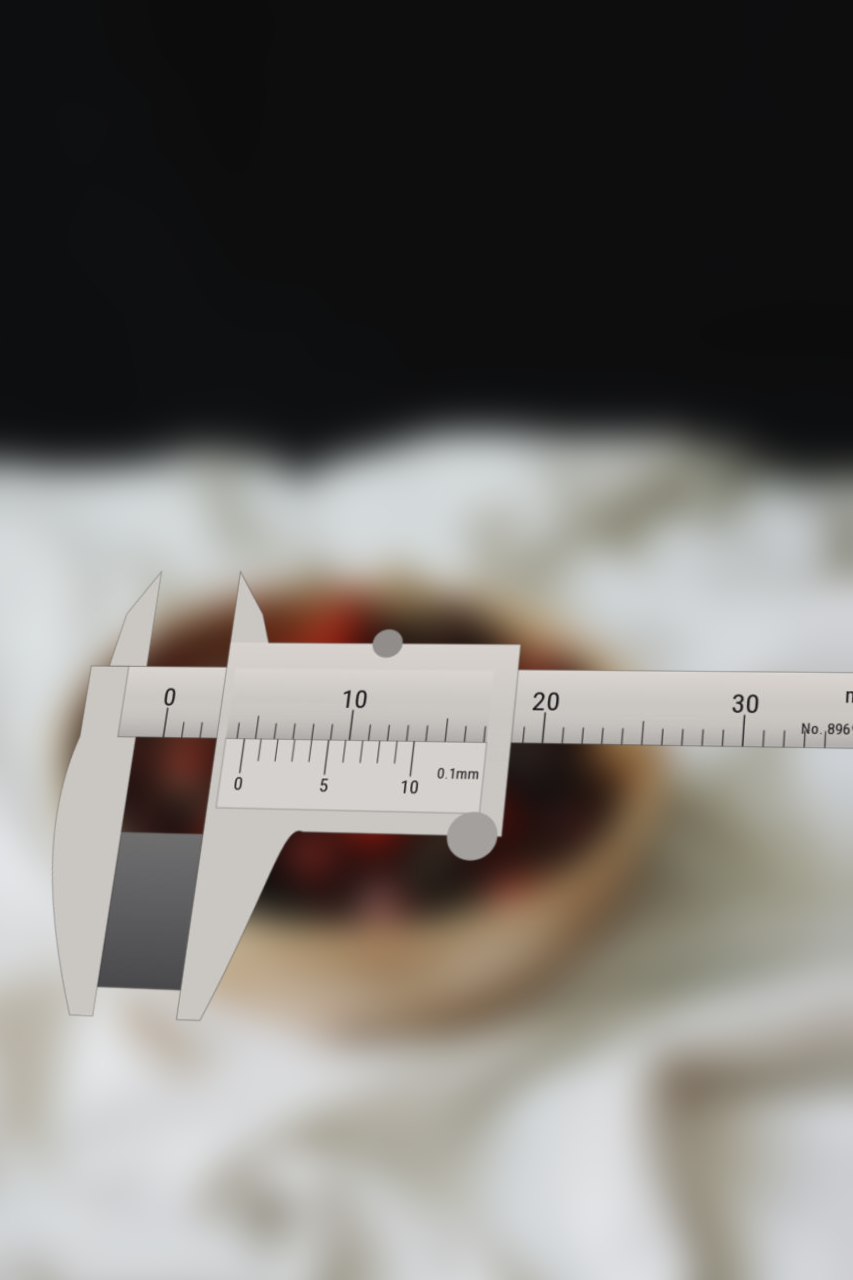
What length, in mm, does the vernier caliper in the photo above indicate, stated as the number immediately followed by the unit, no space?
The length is 4.4mm
